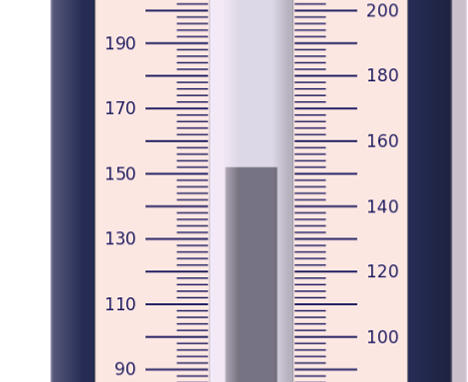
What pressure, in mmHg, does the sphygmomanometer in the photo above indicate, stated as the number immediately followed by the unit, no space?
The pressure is 152mmHg
